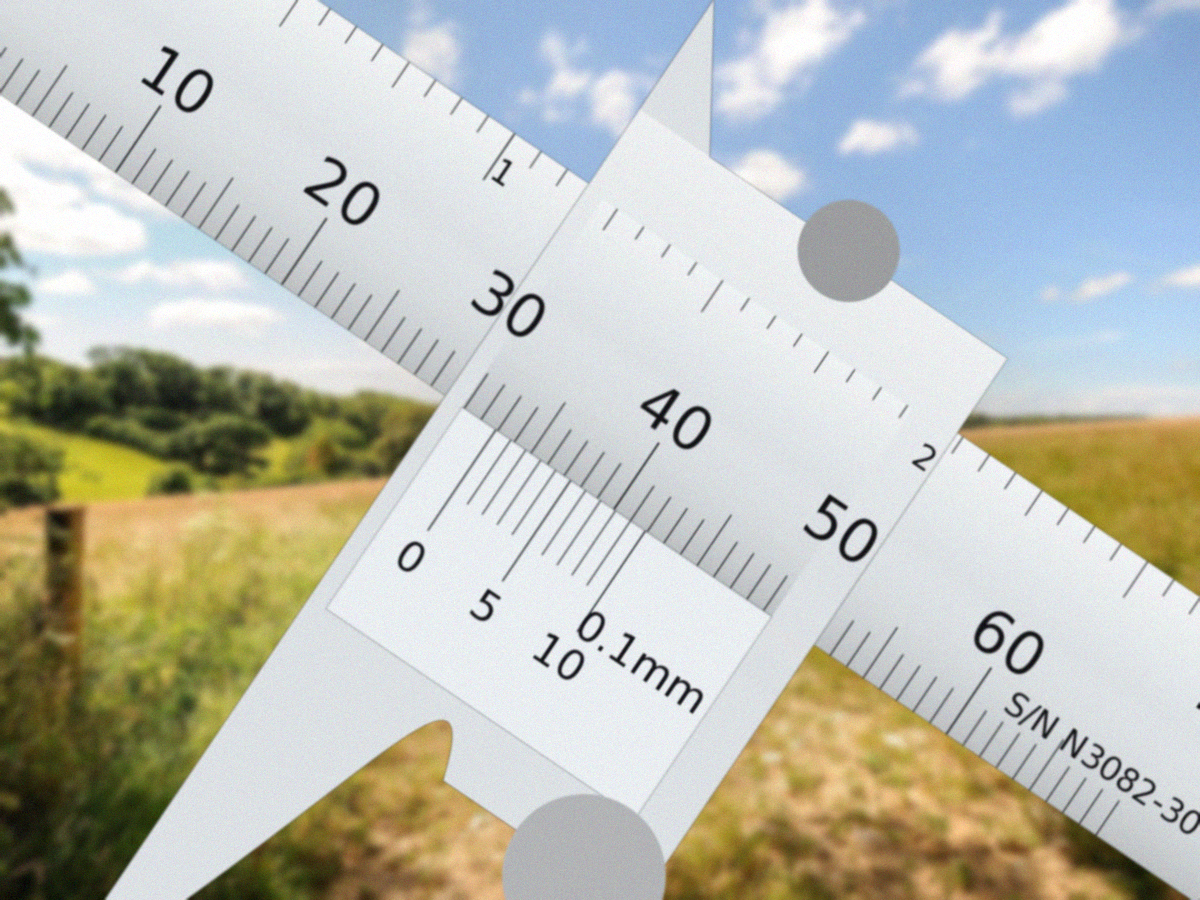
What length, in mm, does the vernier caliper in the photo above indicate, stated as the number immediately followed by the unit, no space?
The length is 32.9mm
